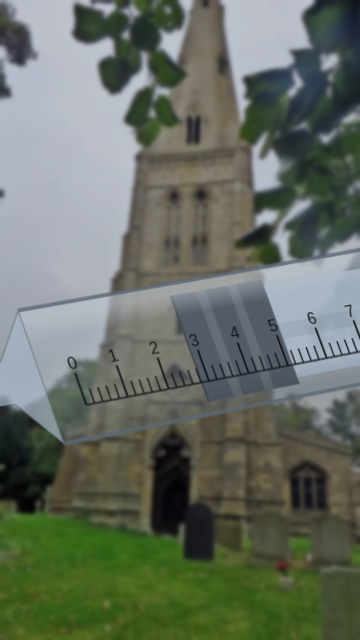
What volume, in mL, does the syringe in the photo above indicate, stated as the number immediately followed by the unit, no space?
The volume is 2.8mL
